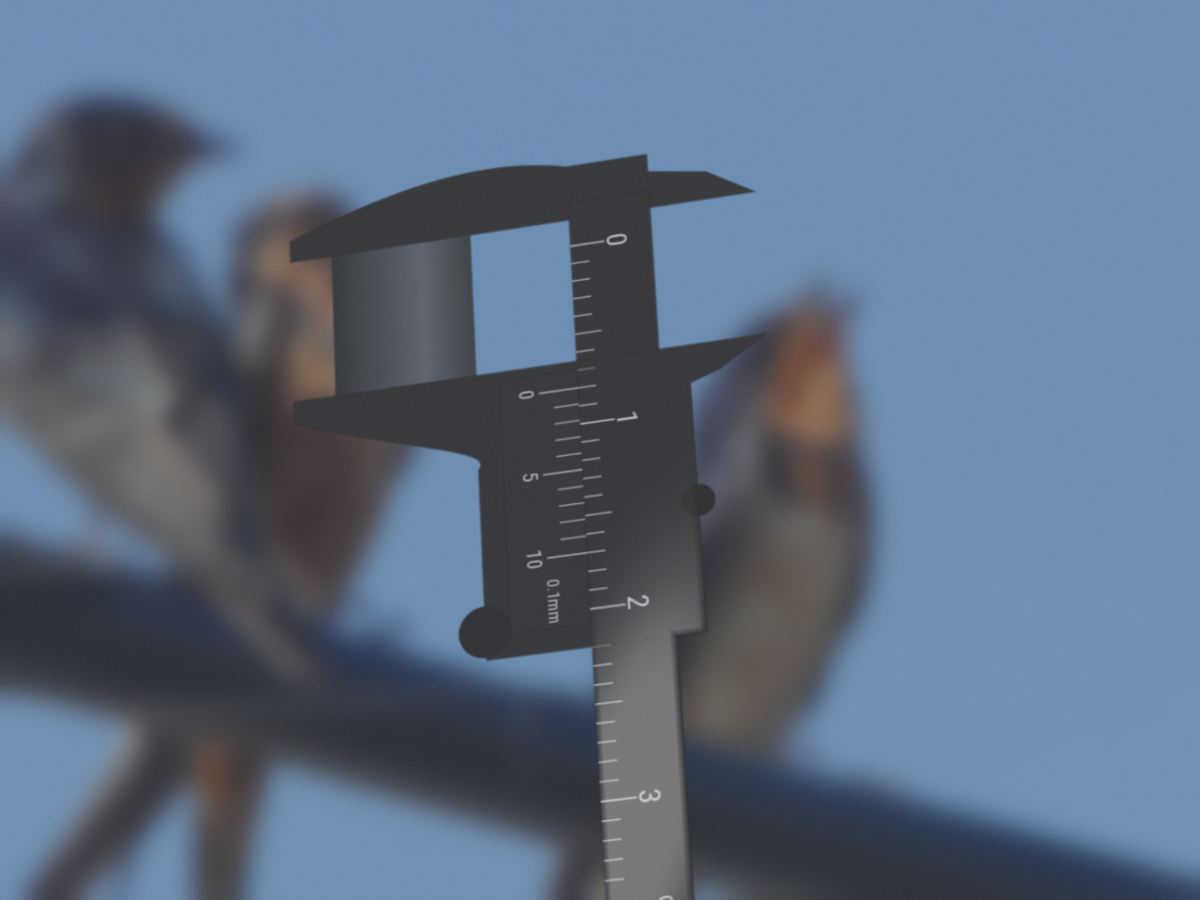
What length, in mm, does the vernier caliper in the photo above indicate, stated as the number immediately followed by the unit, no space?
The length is 8.0mm
